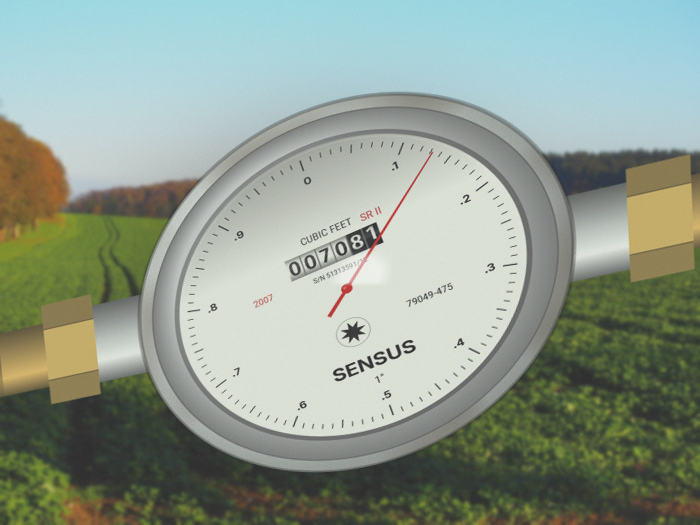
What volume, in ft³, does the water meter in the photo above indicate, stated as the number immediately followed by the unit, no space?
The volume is 7081.13ft³
